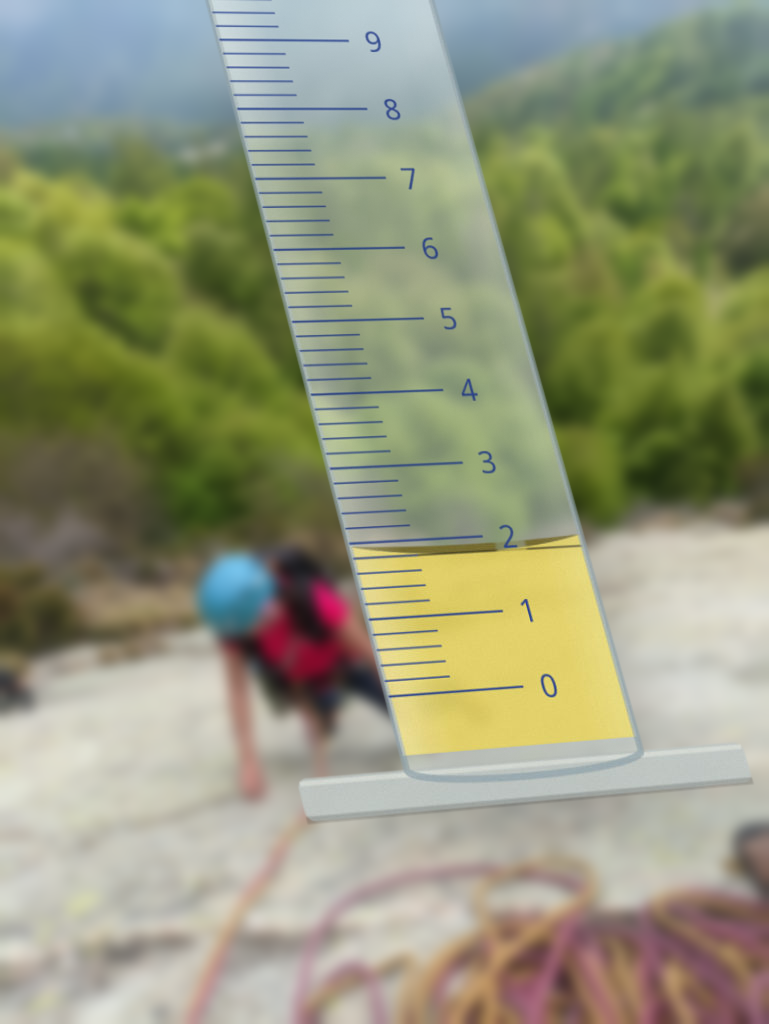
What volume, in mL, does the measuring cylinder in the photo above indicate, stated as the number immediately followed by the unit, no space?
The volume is 1.8mL
